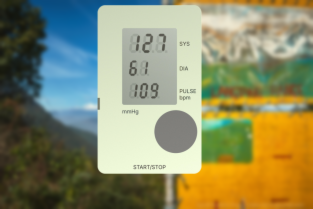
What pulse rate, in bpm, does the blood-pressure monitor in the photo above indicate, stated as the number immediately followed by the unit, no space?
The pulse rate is 109bpm
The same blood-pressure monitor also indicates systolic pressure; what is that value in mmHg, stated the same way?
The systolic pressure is 127mmHg
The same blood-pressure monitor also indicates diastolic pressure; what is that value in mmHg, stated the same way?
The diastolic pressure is 61mmHg
